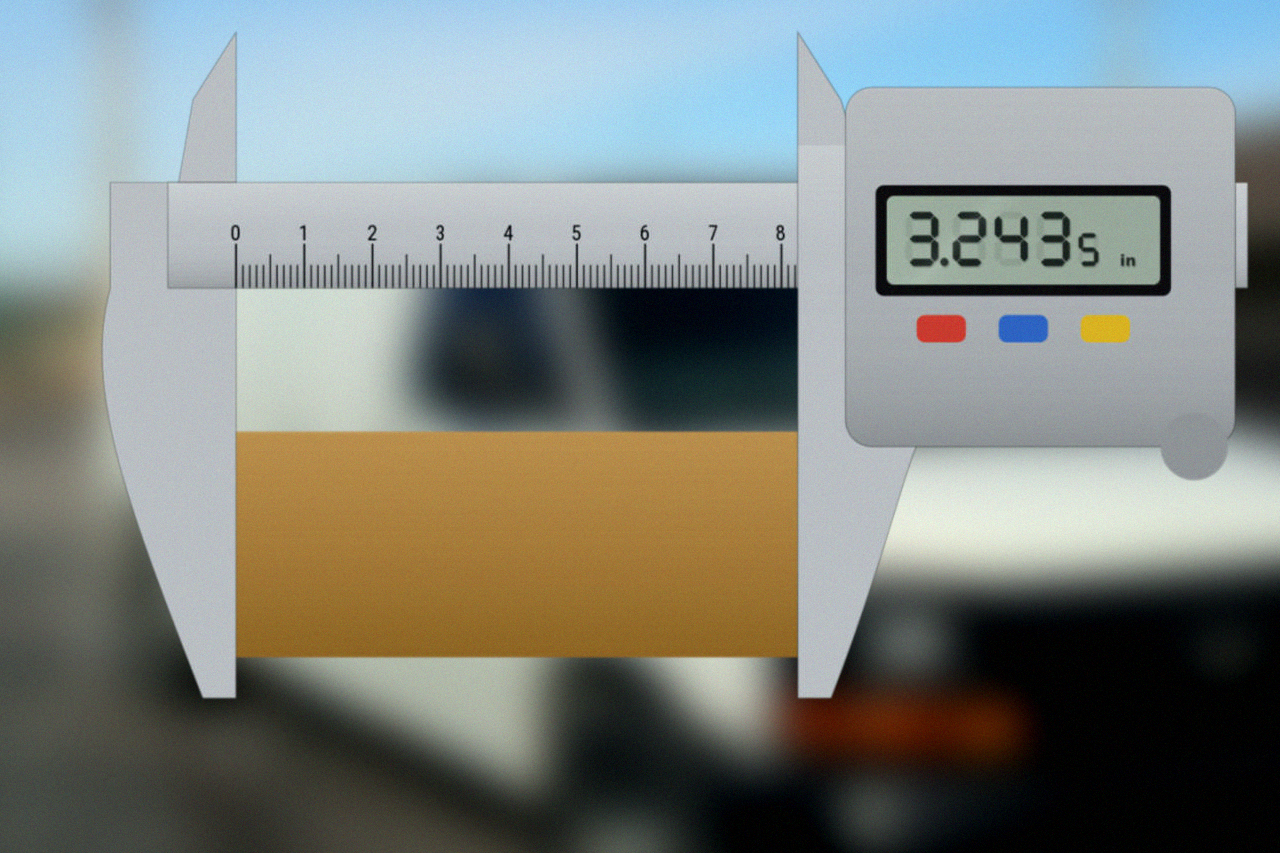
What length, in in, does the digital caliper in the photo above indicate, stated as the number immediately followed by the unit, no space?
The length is 3.2435in
